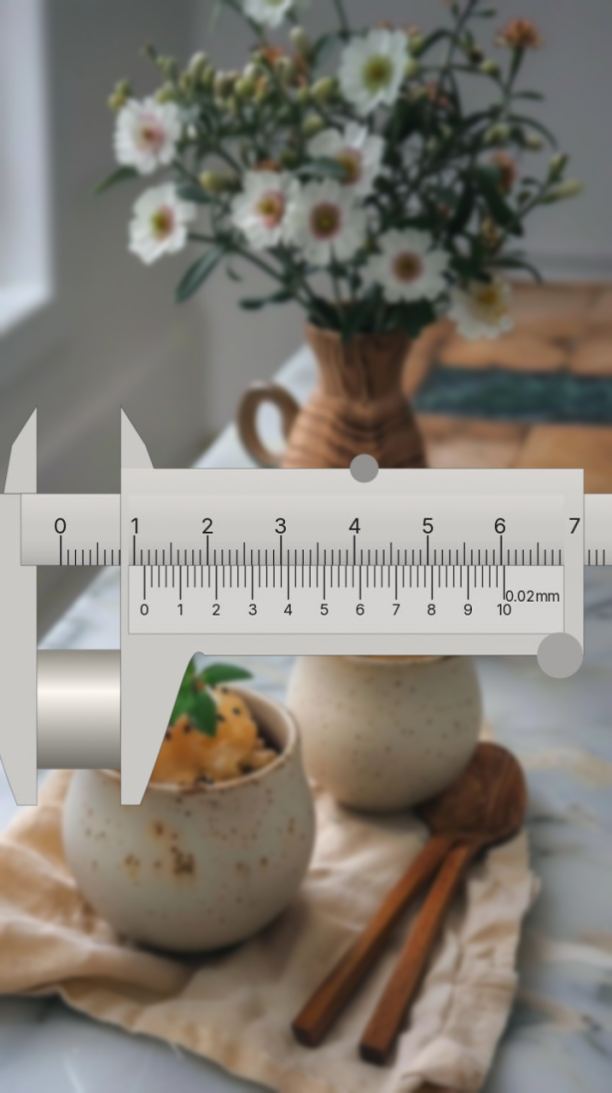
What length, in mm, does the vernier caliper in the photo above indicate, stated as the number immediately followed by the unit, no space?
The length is 11.4mm
